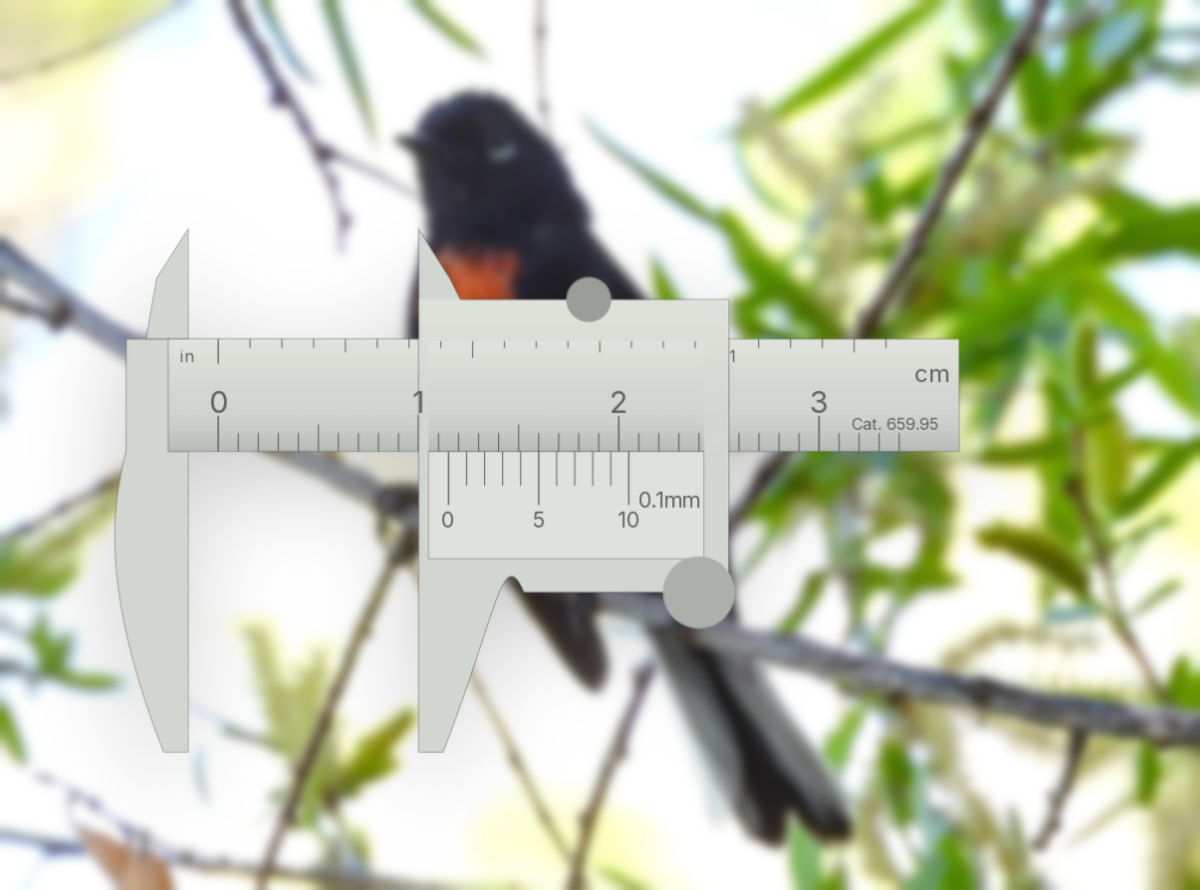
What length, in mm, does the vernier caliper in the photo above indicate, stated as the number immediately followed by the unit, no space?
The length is 11.5mm
